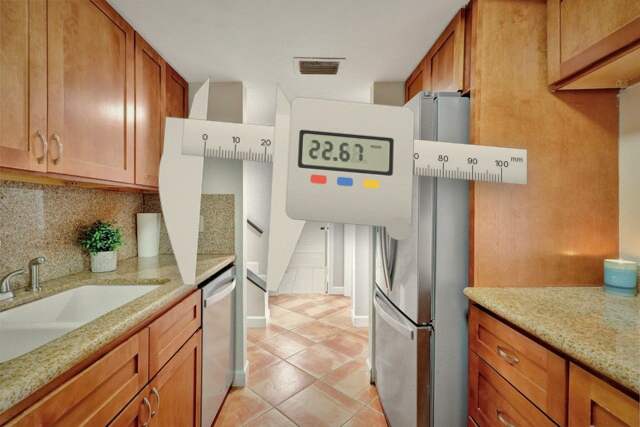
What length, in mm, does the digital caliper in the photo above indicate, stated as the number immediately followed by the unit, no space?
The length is 22.67mm
